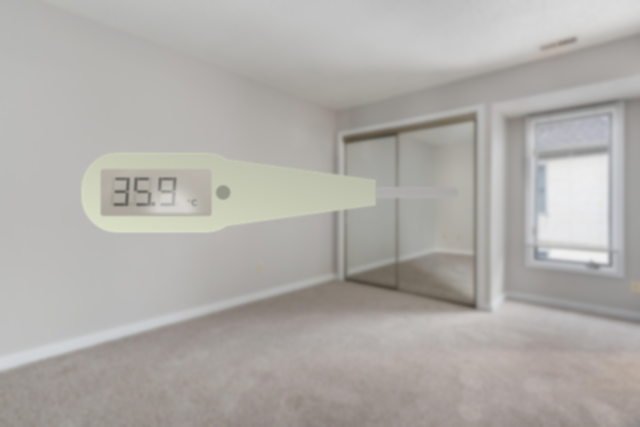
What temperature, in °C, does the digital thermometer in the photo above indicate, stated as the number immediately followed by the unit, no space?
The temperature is 35.9°C
